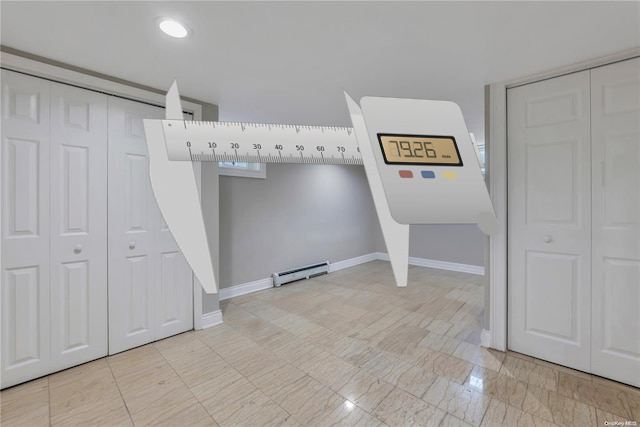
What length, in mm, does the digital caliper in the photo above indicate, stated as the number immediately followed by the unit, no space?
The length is 79.26mm
